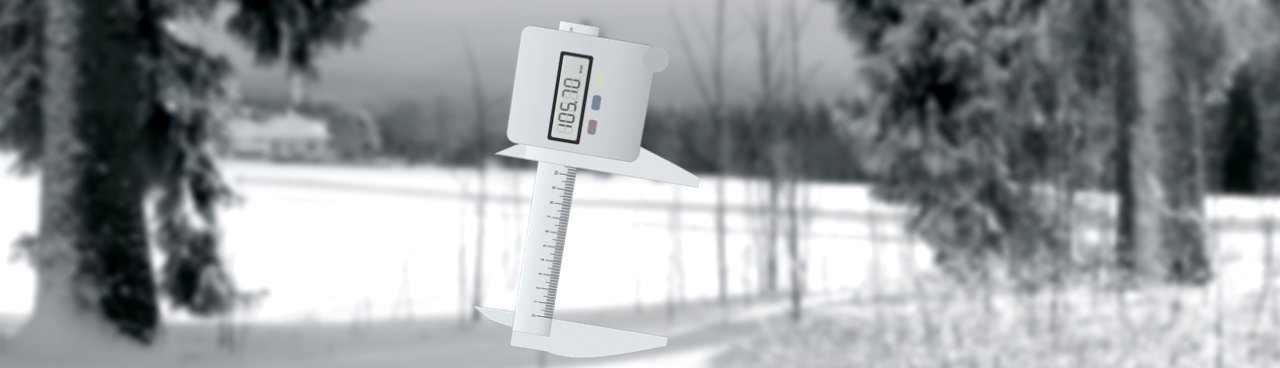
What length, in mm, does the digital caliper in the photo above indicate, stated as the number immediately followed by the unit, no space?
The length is 105.70mm
